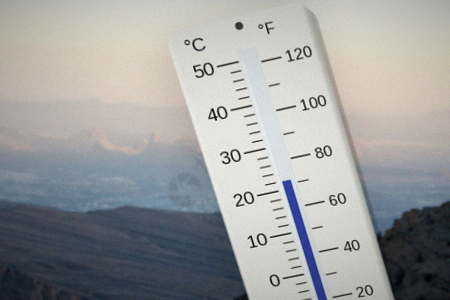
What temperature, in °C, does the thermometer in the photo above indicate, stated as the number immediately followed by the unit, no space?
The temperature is 22°C
